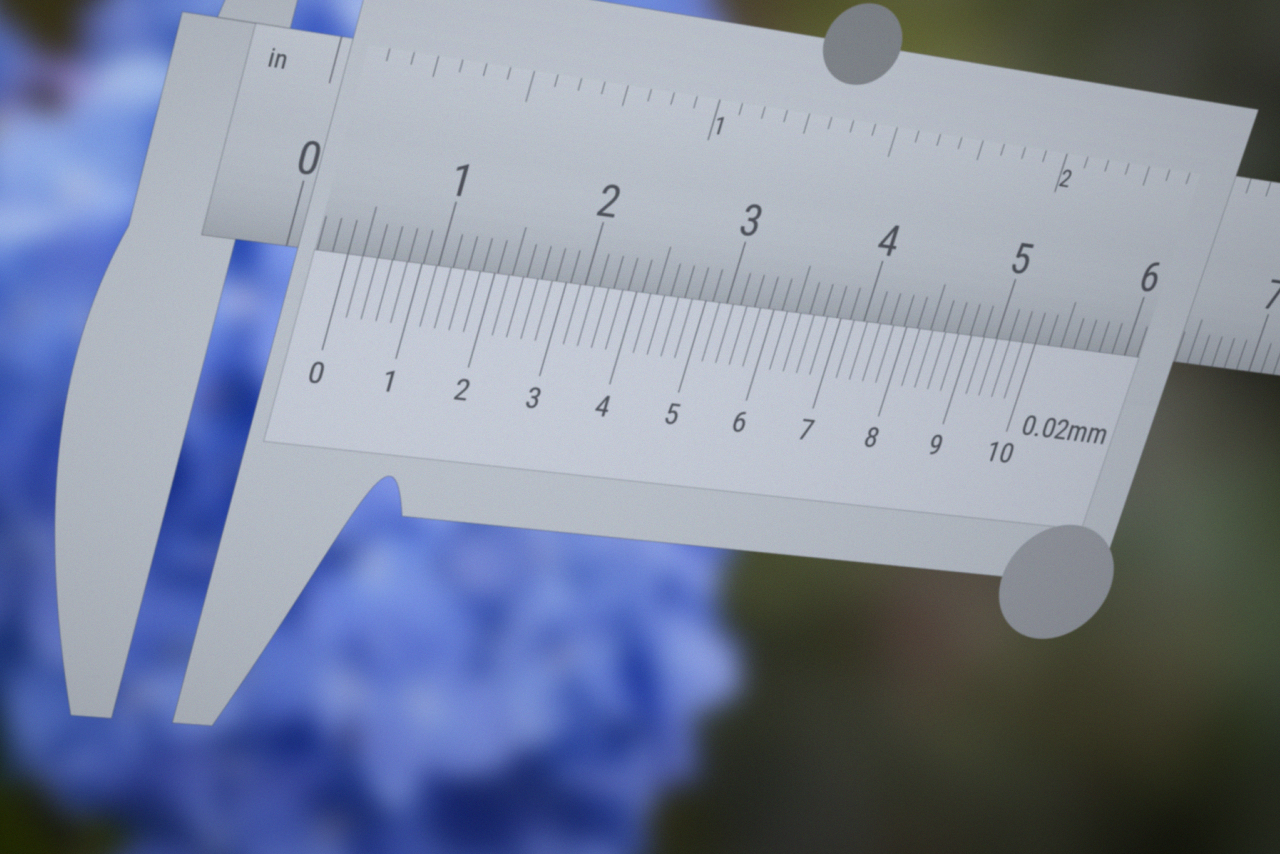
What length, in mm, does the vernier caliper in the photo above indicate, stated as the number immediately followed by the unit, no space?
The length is 4.0mm
